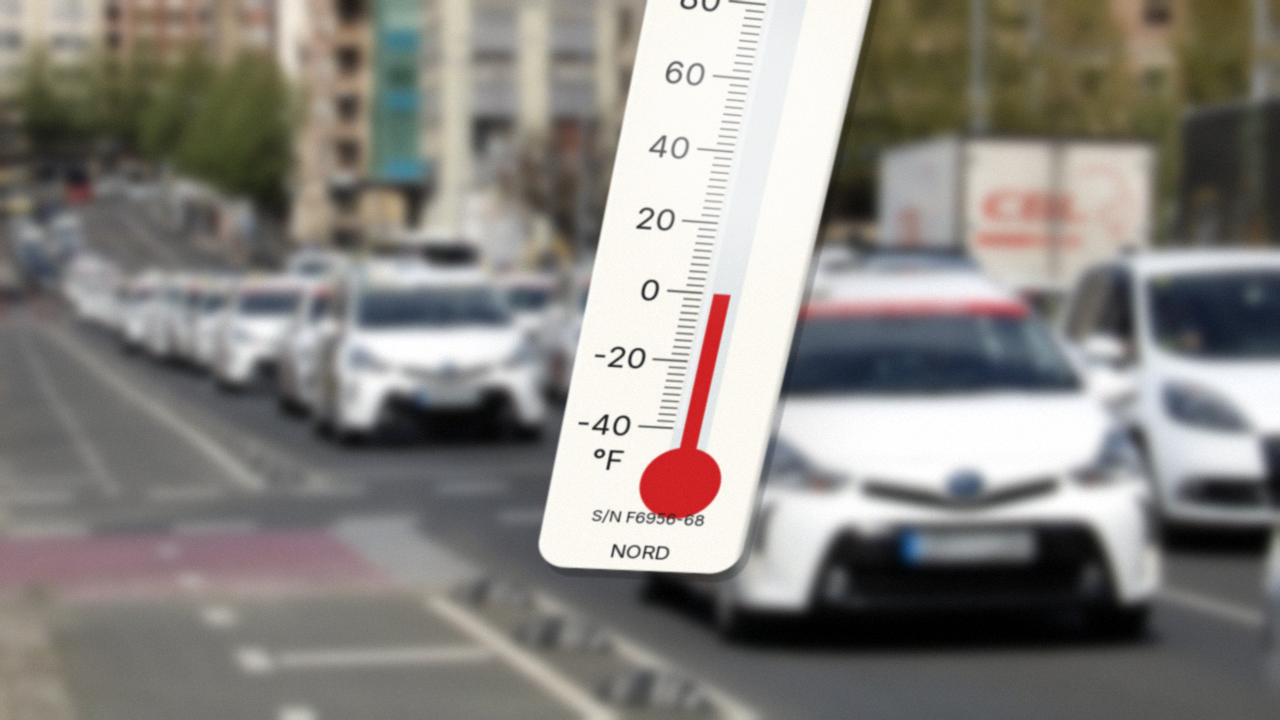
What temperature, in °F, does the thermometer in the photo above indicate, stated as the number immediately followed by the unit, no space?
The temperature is 0°F
